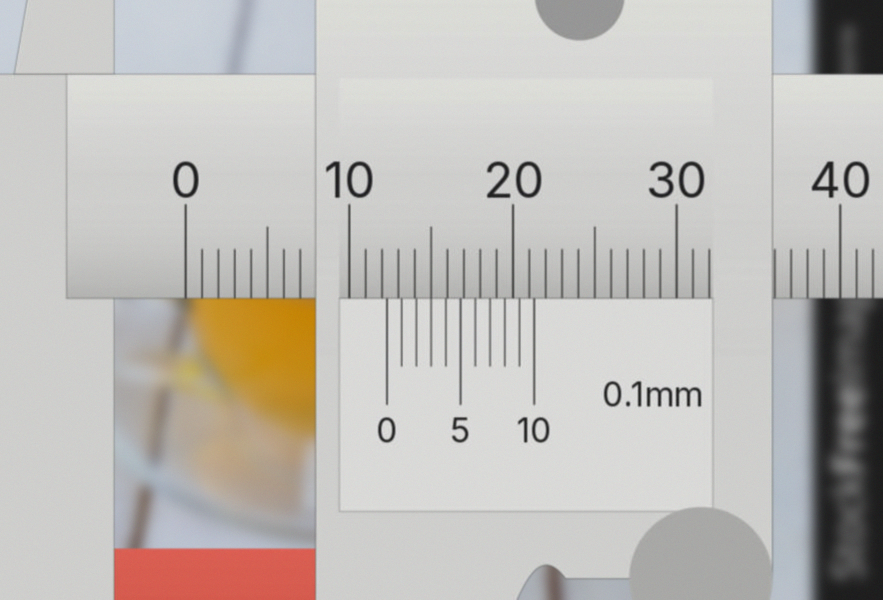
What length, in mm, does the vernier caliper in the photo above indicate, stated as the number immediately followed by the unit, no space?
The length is 12.3mm
